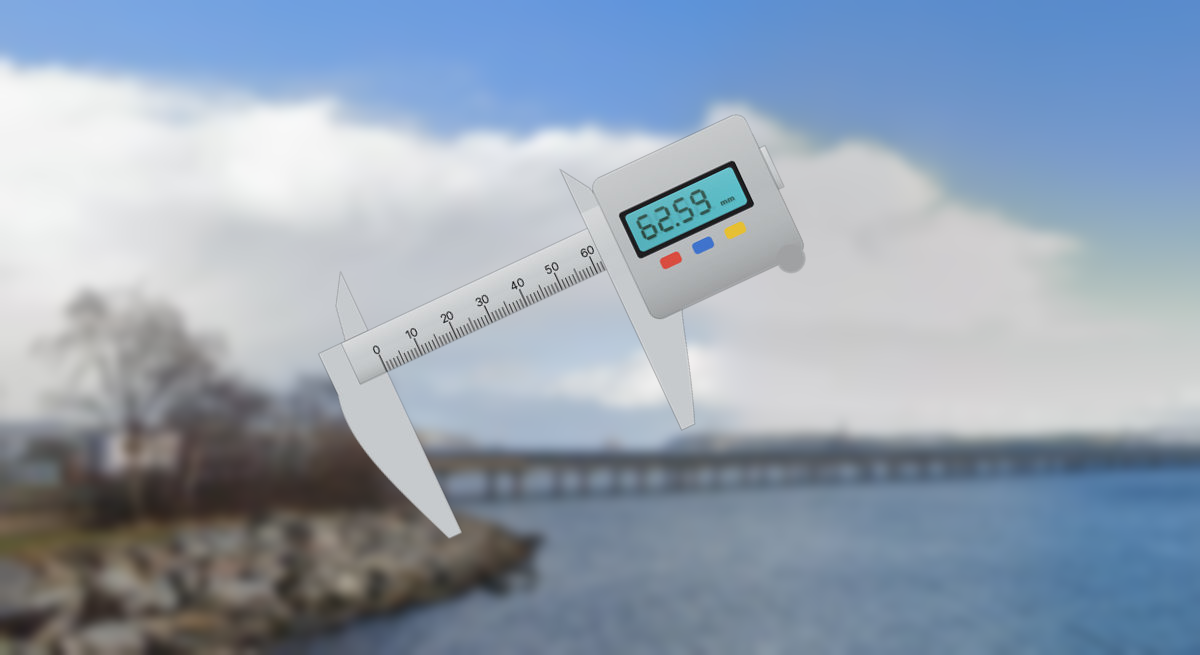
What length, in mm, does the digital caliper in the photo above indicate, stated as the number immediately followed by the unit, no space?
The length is 62.59mm
